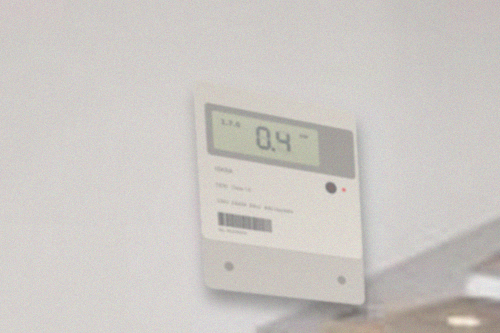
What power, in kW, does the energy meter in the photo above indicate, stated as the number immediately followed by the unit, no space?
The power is 0.4kW
